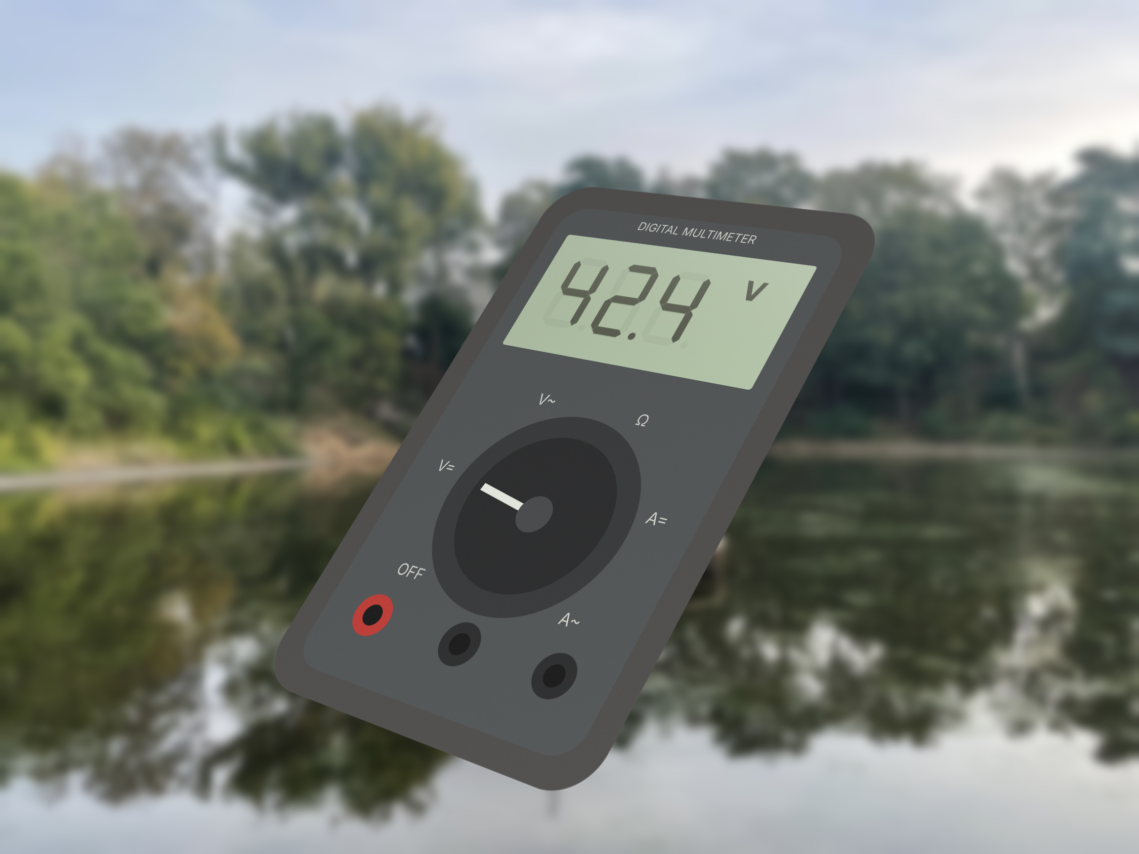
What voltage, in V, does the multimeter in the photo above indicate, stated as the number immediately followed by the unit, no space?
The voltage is 42.4V
